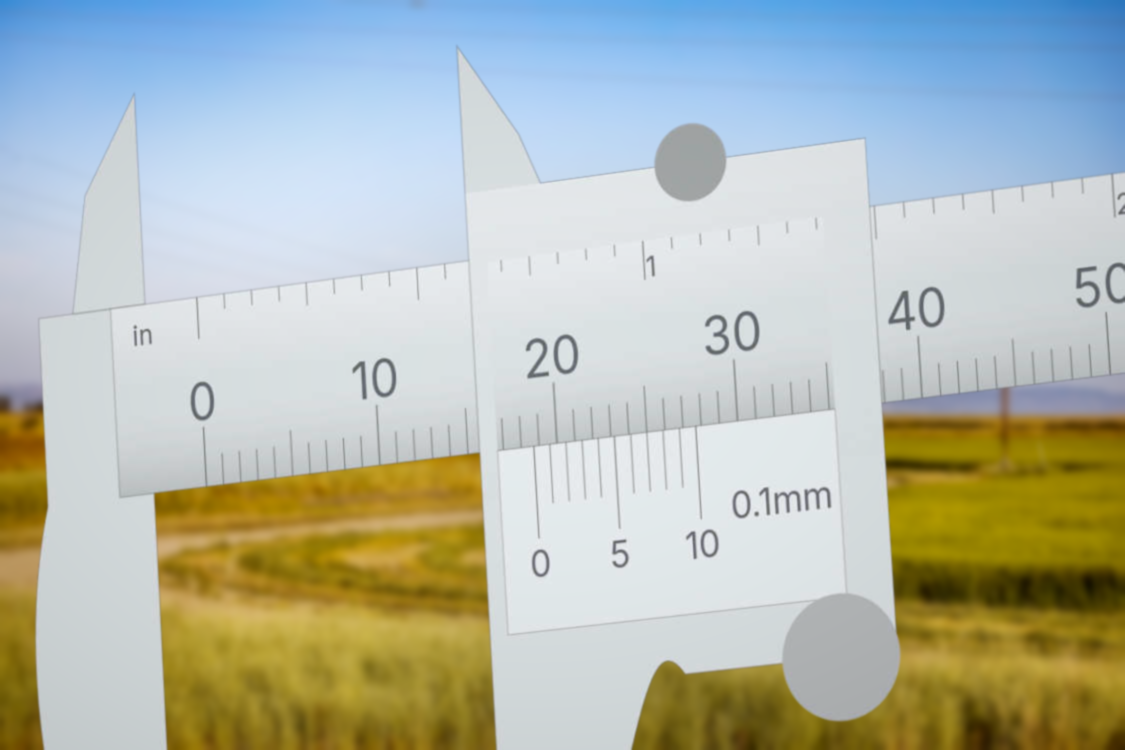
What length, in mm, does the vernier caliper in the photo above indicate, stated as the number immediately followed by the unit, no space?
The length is 18.7mm
